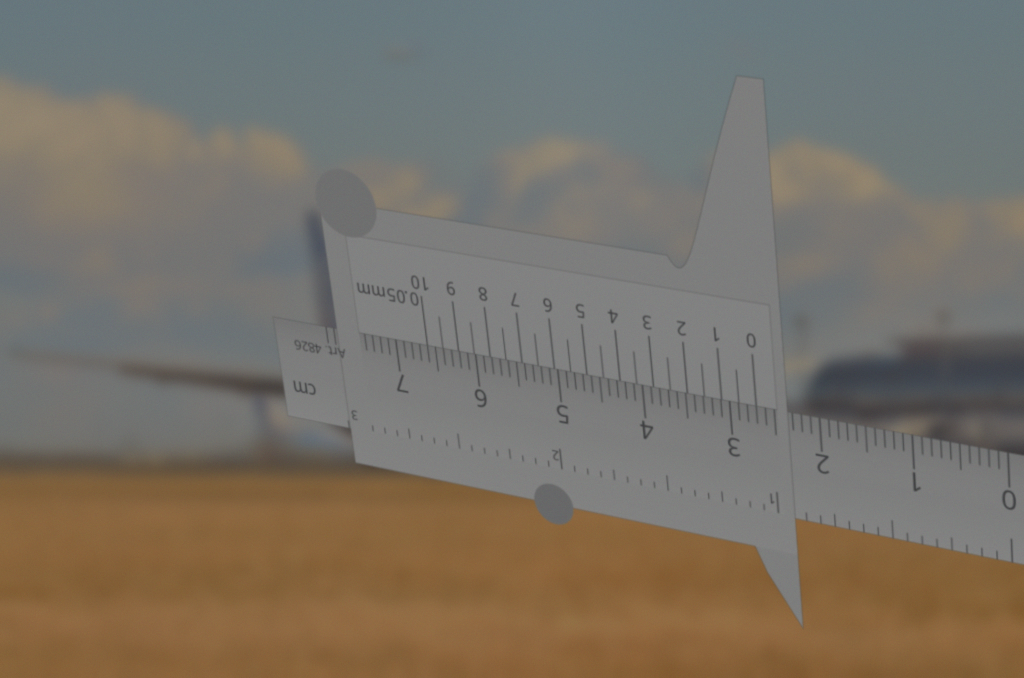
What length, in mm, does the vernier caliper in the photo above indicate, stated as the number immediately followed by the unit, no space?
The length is 27.0mm
